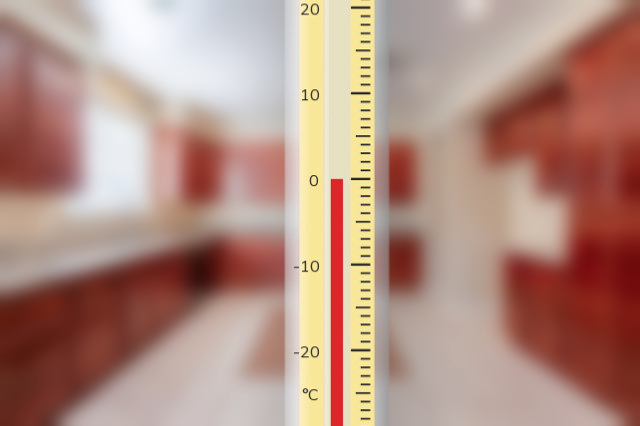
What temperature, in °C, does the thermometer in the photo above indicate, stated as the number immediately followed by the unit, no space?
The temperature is 0°C
